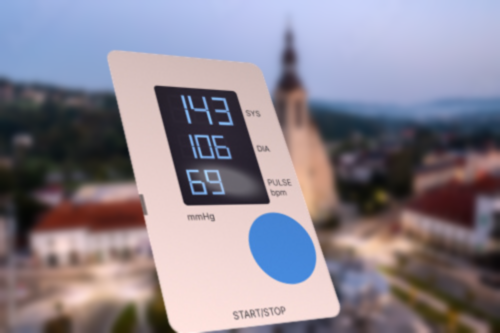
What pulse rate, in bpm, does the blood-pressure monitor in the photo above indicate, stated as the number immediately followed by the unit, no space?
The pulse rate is 69bpm
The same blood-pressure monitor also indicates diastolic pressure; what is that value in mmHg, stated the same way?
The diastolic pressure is 106mmHg
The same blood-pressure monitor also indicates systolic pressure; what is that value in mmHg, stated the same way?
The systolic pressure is 143mmHg
